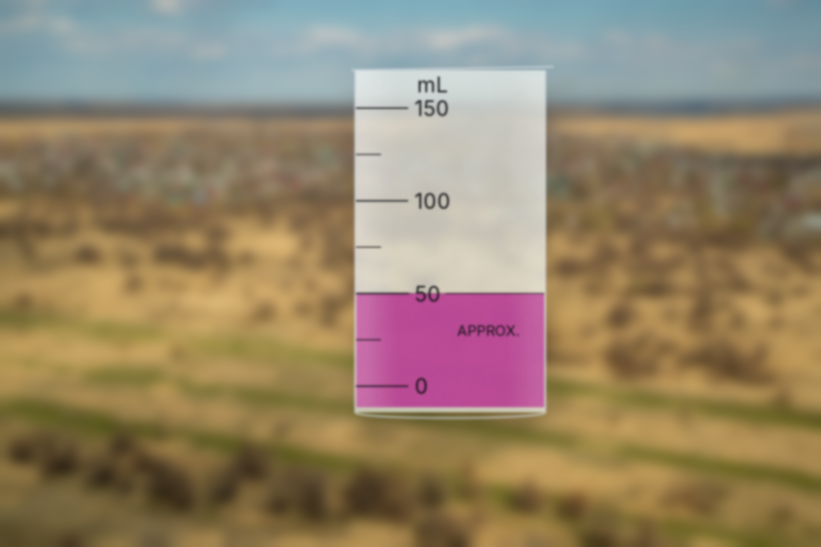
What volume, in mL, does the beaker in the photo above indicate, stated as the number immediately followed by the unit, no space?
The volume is 50mL
